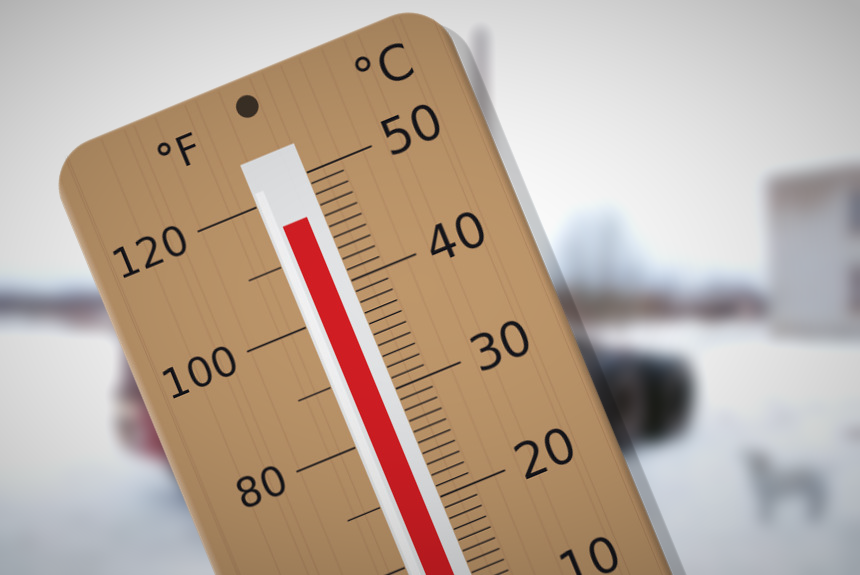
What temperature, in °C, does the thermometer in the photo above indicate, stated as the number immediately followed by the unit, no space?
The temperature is 46.5°C
